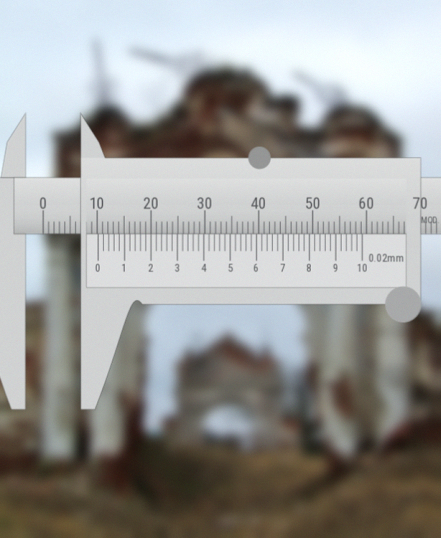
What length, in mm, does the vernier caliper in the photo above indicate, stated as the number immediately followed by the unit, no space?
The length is 10.2mm
